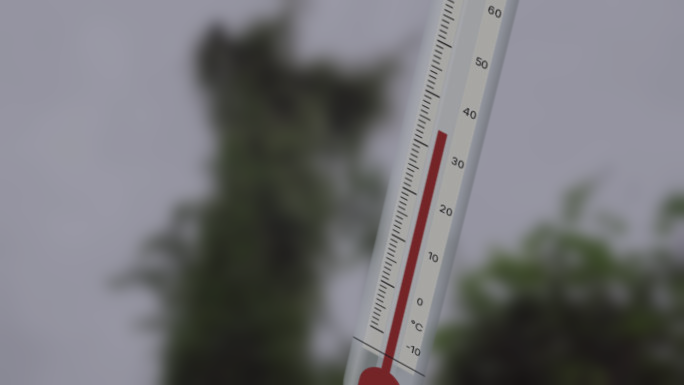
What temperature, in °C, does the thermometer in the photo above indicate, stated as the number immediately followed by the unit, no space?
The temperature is 34°C
